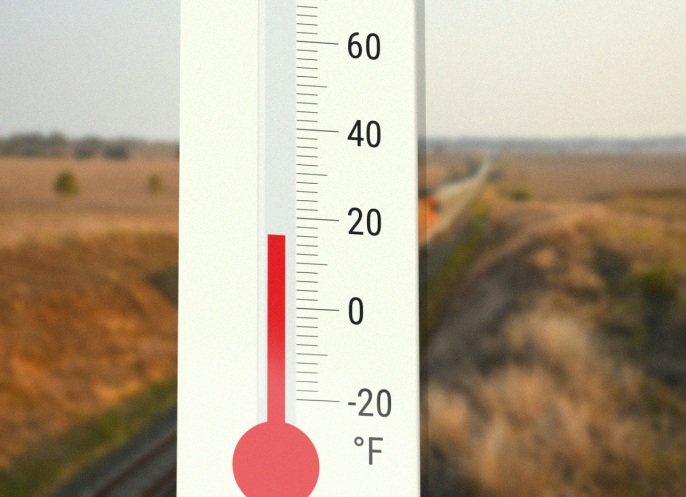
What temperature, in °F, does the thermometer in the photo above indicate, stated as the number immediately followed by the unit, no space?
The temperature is 16°F
